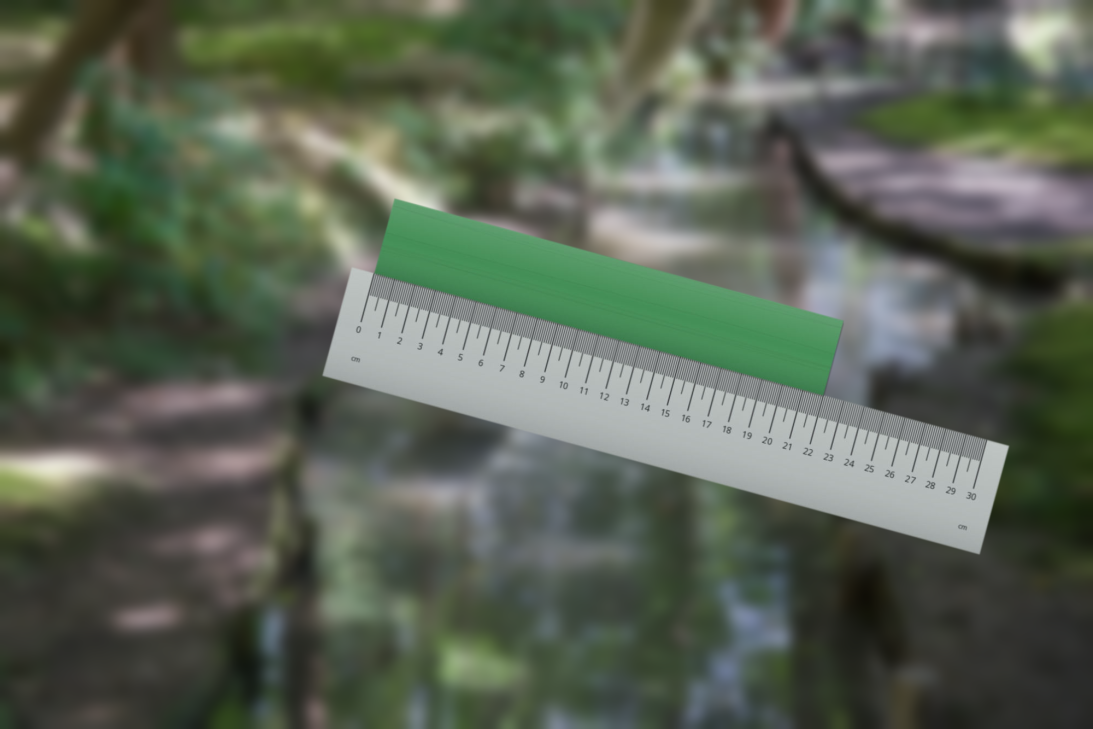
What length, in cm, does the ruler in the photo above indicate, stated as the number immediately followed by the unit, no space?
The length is 22cm
